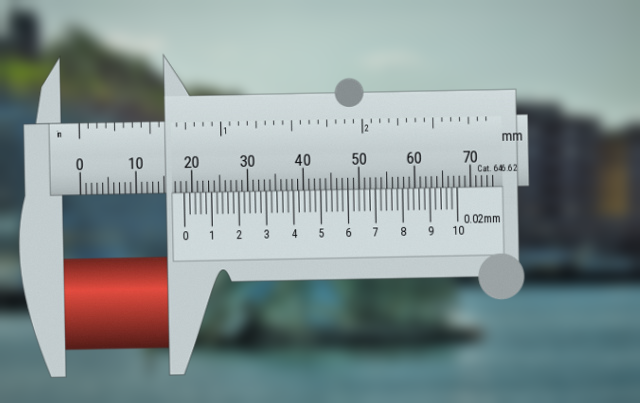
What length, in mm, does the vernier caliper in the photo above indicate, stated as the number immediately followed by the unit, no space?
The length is 18.6mm
